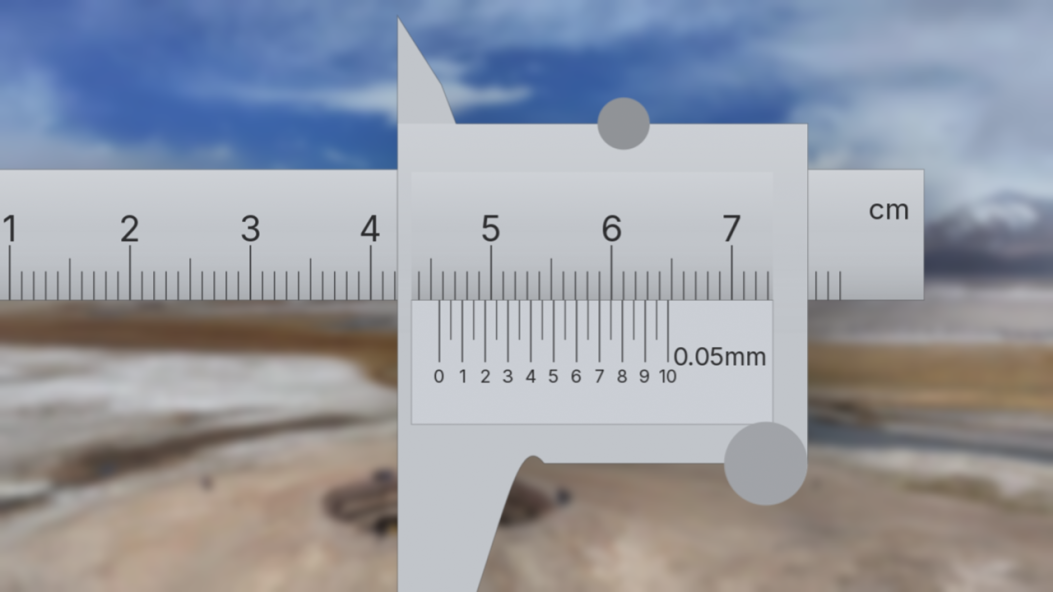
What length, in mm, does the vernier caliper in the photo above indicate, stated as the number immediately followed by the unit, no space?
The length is 45.7mm
